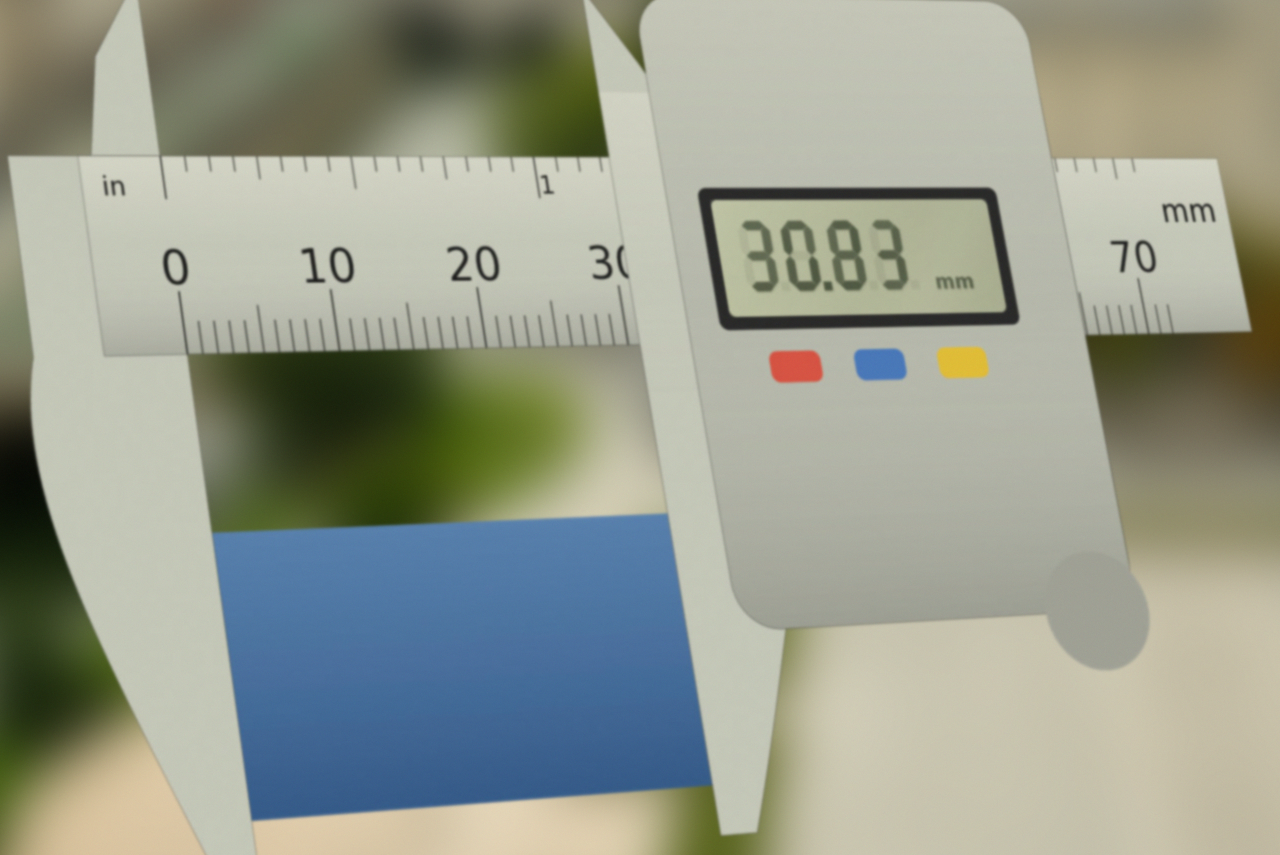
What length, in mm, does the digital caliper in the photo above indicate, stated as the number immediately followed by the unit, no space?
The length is 30.83mm
